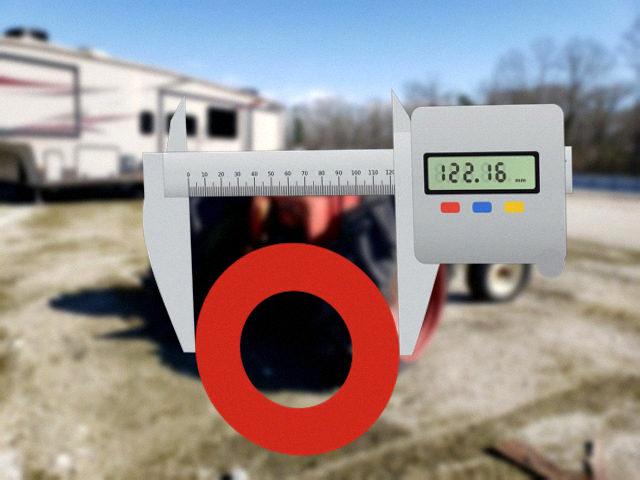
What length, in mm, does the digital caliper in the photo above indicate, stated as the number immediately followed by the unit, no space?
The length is 122.16mm
